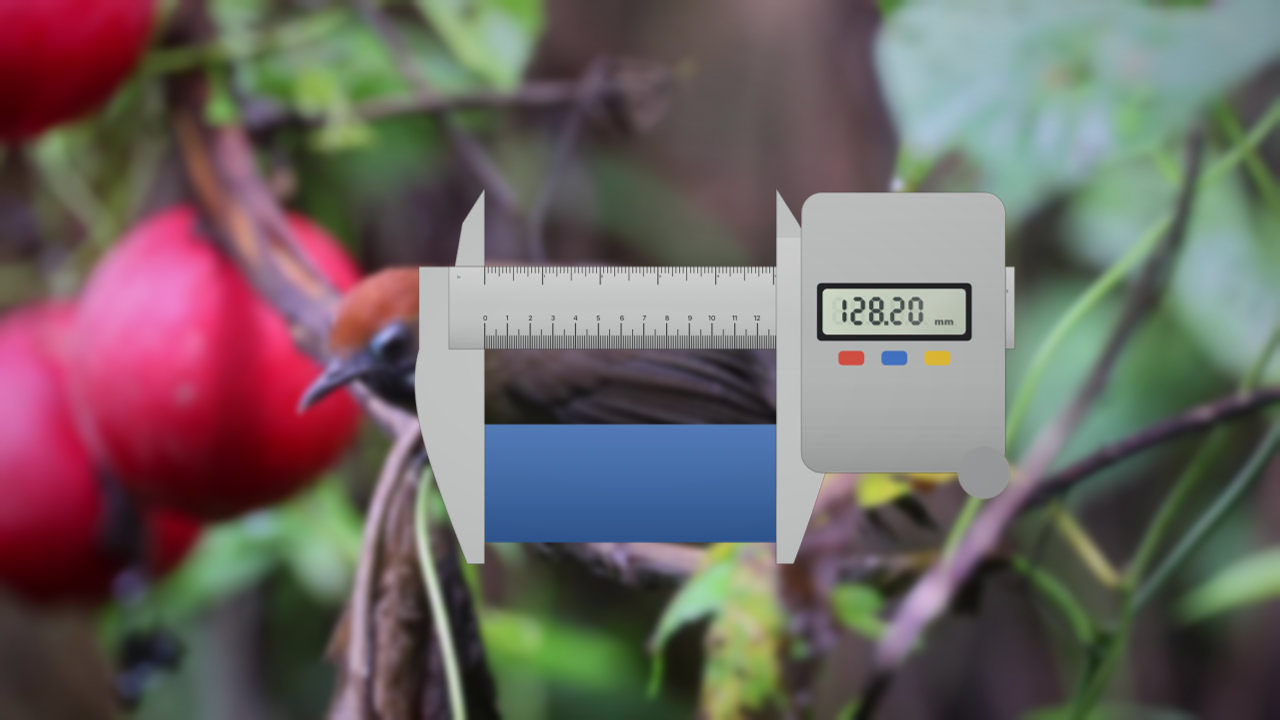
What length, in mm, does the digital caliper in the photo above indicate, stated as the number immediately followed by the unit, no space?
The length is 128.20mm
